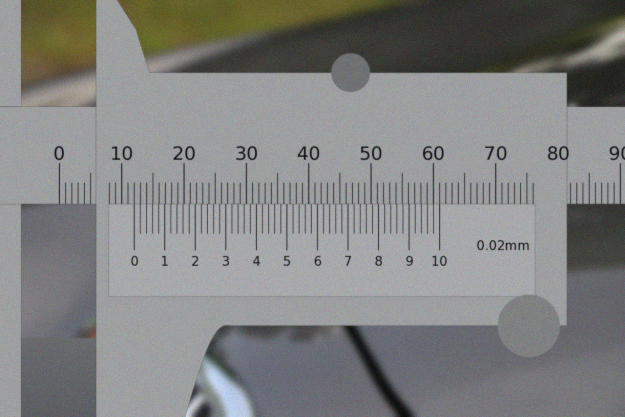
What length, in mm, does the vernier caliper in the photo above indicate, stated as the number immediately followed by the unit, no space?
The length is 12.0mm
